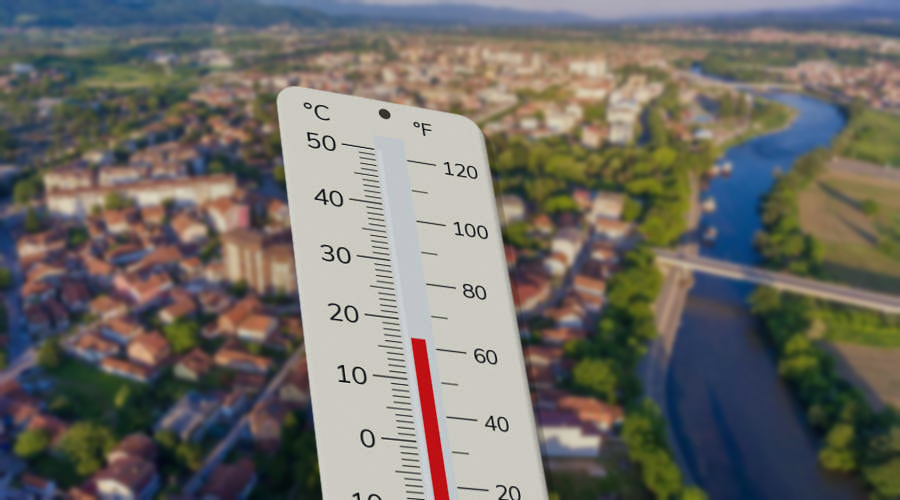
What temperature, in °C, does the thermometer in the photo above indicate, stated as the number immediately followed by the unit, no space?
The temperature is 17°C
